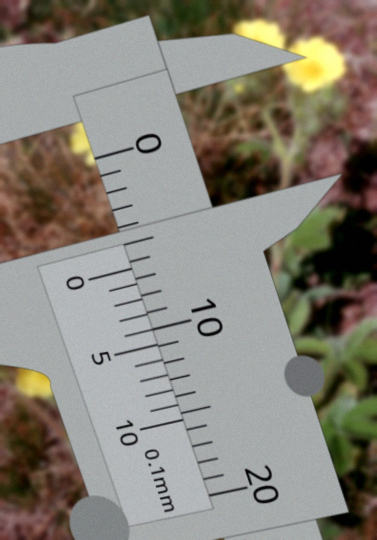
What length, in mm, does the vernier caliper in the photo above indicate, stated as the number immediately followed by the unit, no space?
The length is 6.4mm
